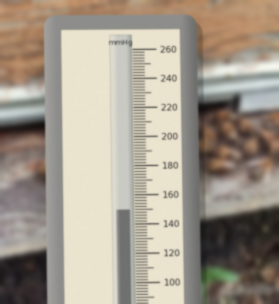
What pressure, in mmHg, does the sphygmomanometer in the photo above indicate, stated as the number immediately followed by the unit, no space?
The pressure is 150mmHg
